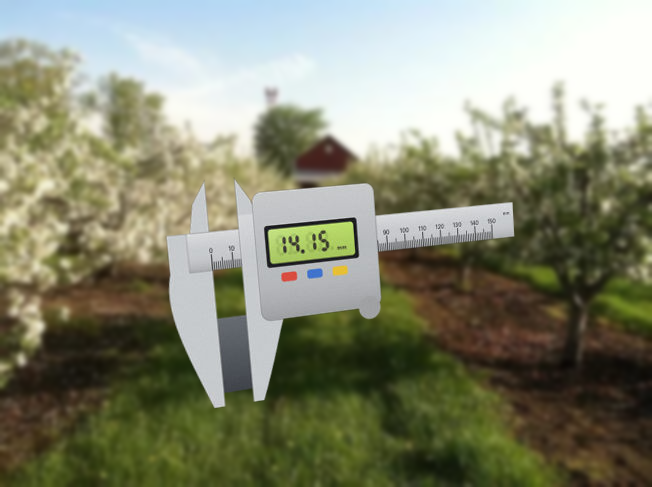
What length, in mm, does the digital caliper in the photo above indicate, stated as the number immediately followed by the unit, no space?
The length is 14.15mm
